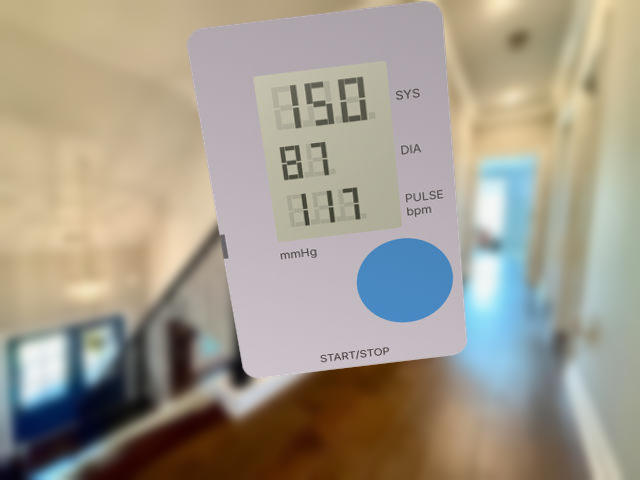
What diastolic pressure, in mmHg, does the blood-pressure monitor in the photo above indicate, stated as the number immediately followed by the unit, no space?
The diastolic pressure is 87mmHg
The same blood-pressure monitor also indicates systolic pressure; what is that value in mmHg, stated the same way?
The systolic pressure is 150mmHg
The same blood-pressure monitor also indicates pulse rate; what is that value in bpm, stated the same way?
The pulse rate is 117bpm
